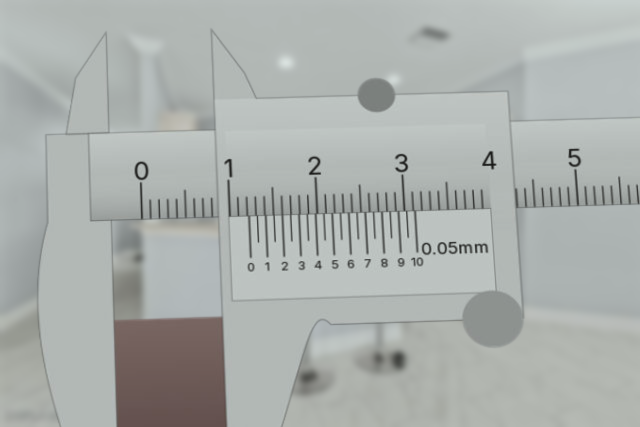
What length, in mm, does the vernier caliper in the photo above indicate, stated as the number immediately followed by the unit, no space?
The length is 12.2mm
